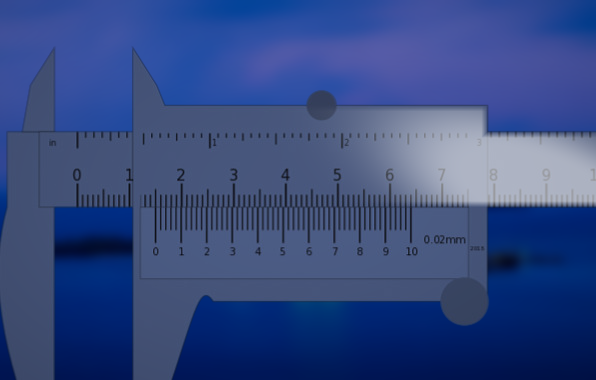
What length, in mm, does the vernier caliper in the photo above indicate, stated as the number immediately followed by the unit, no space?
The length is 15.0mm
